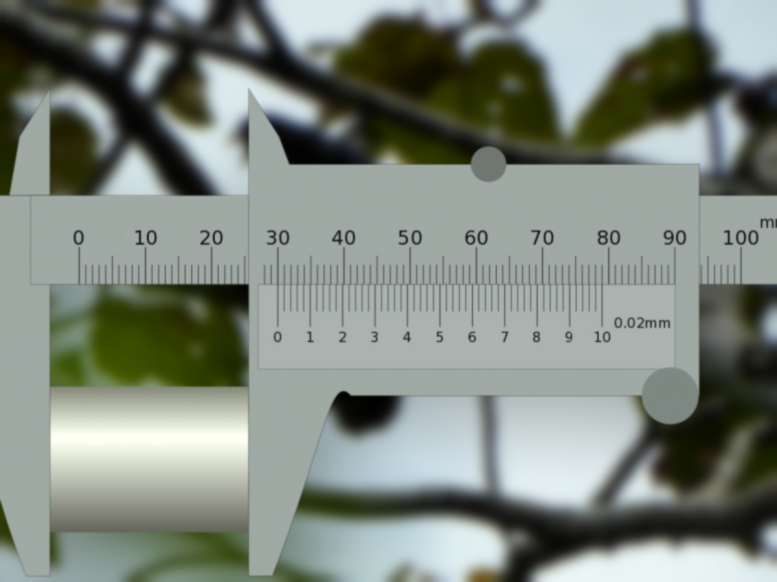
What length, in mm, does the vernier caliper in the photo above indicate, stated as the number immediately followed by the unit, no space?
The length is 30.0mm
